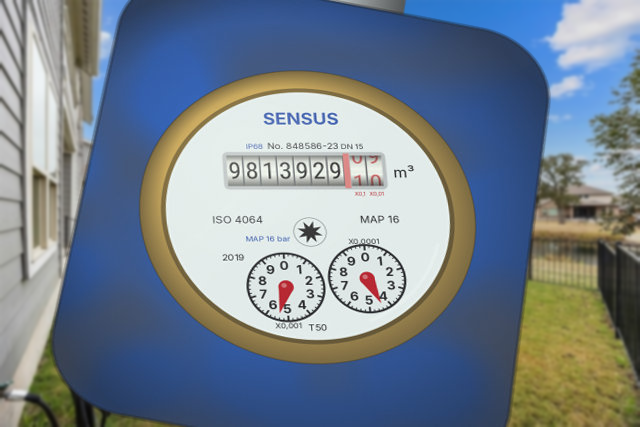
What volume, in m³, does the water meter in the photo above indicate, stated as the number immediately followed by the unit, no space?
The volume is 9813929.0954m³
